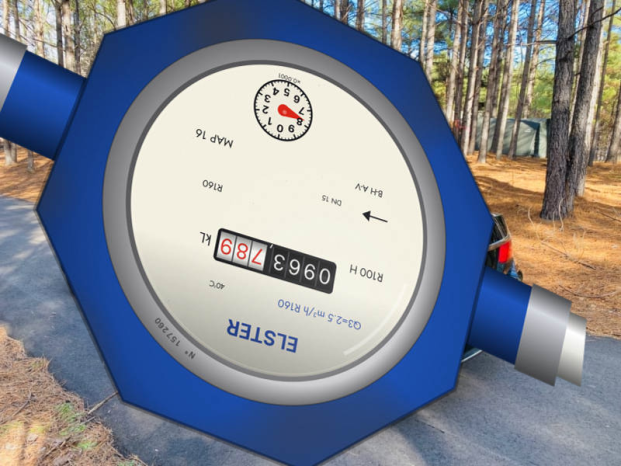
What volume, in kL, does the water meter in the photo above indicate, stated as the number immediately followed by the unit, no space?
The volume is 963.7897kL
